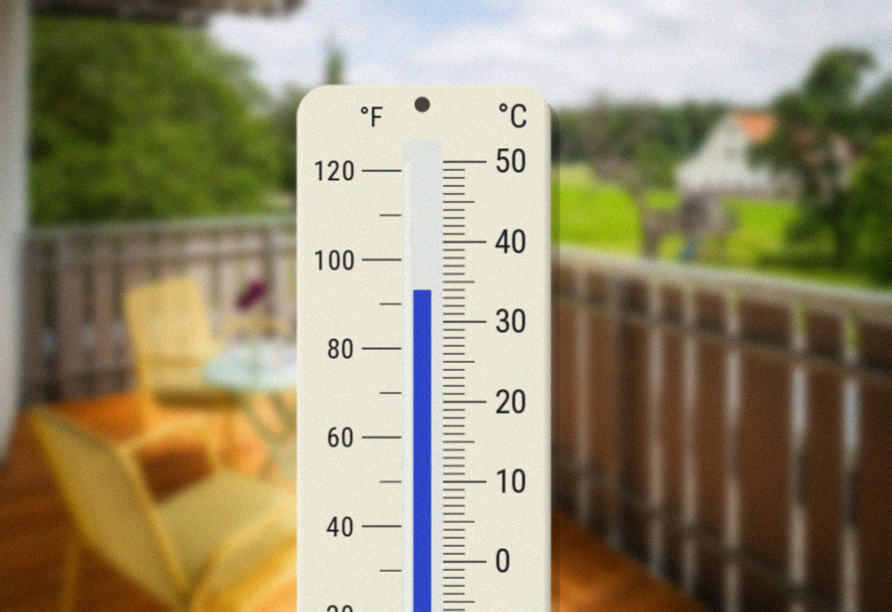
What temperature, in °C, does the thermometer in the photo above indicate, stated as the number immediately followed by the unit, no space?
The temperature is 34°C
